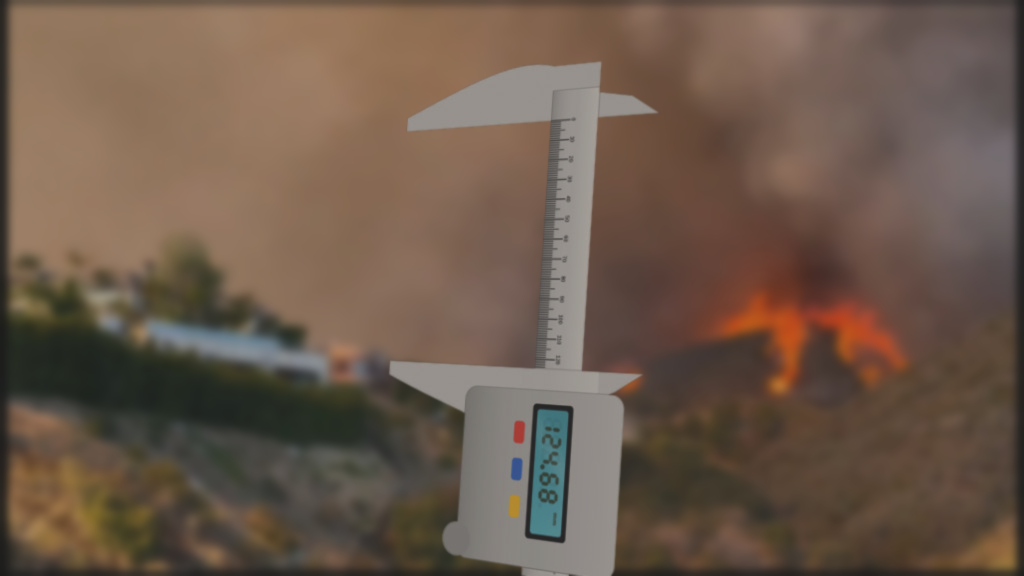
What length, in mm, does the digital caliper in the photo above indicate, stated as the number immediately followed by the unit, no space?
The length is 124.68mm
